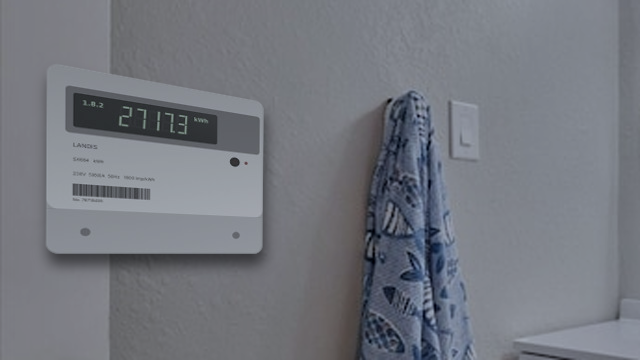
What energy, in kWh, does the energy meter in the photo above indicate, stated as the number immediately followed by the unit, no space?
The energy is 2717.3kWh
